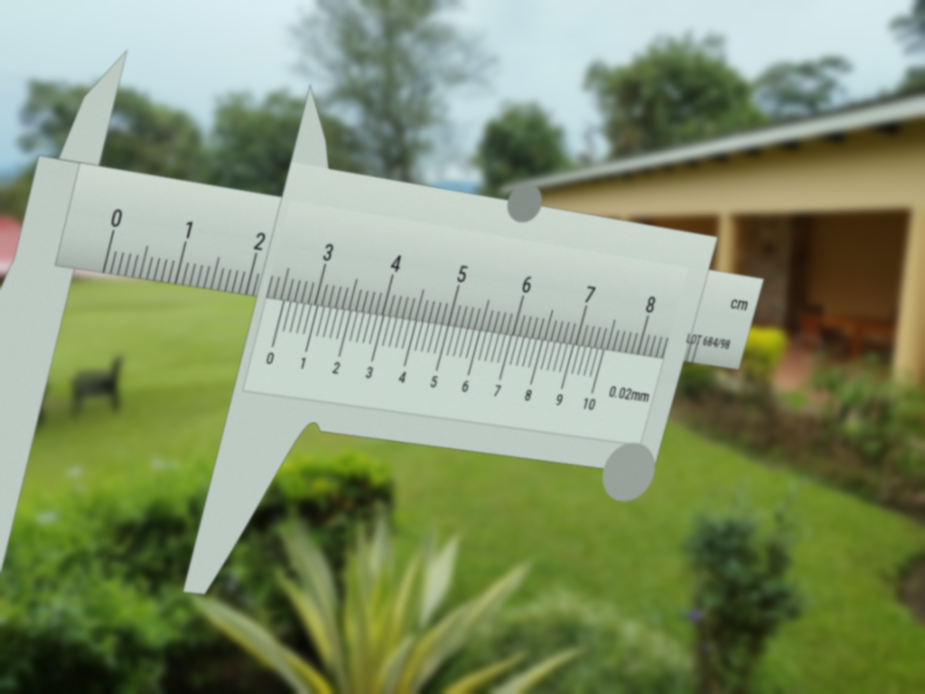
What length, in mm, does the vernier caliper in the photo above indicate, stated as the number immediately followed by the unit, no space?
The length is 25.5mm
